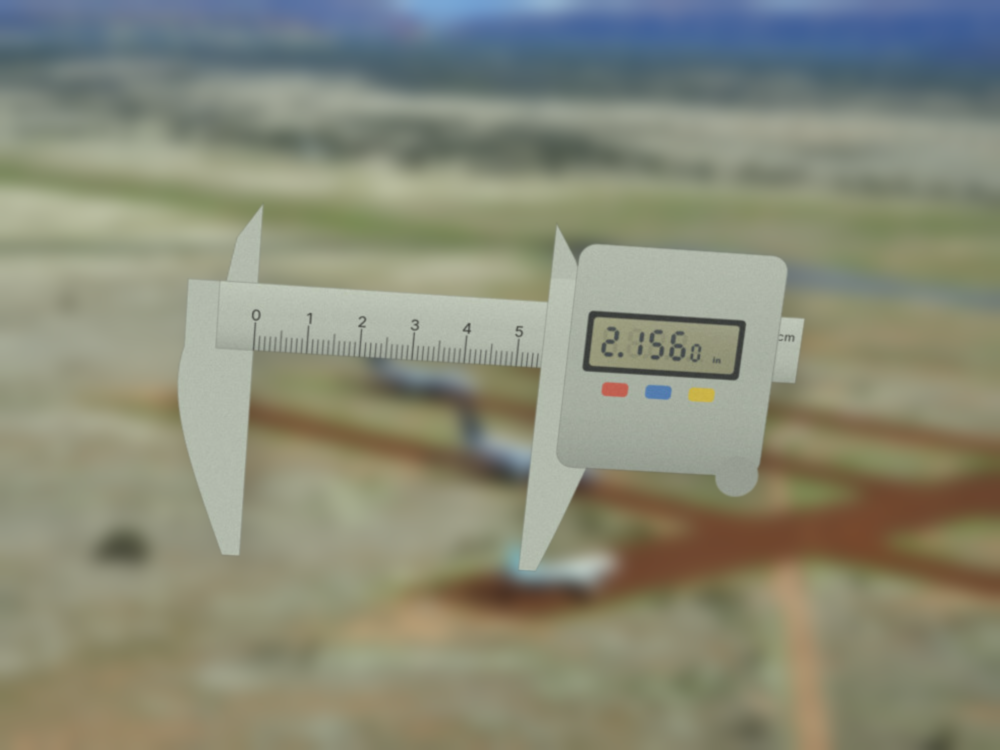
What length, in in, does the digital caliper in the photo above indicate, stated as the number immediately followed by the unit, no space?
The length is 2.1560in
